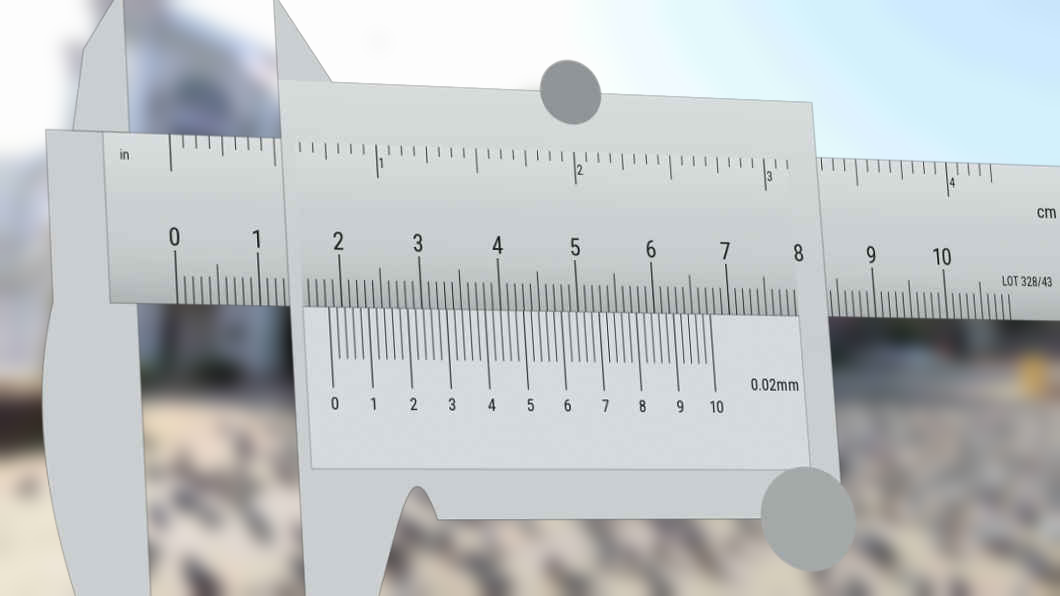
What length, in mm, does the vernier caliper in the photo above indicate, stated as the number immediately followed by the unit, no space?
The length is 18.4mm
